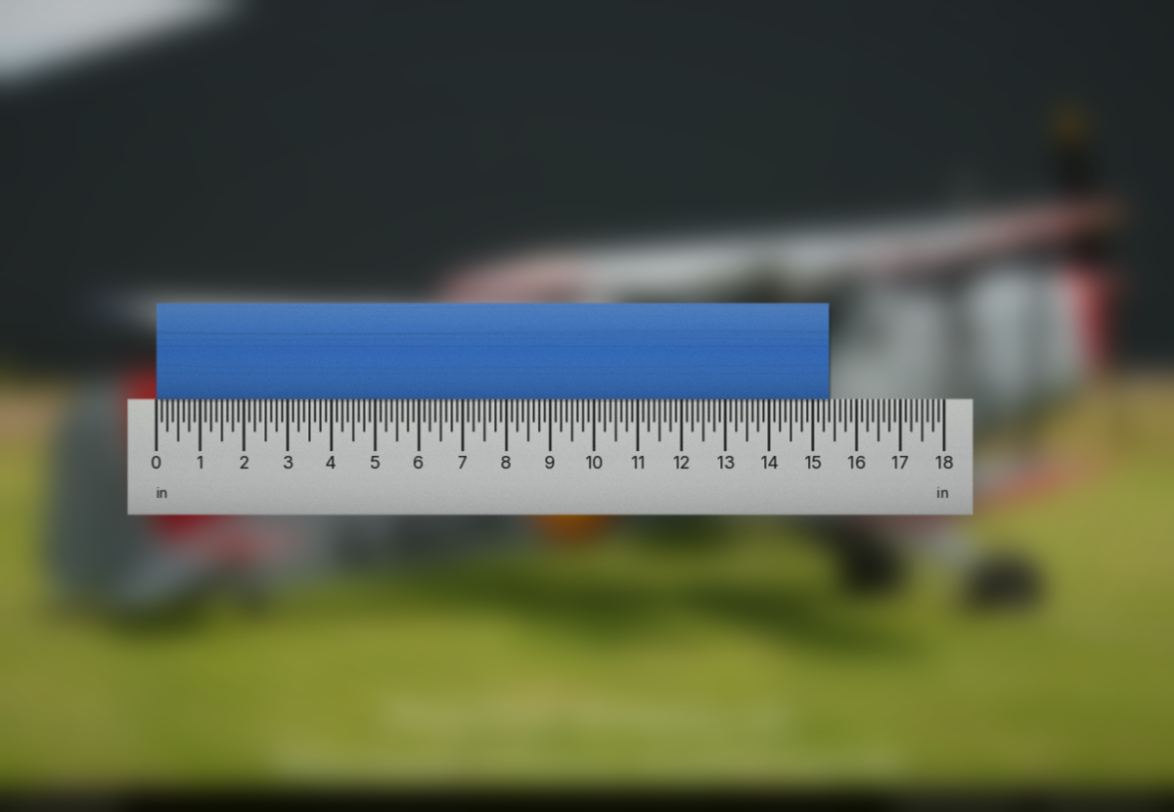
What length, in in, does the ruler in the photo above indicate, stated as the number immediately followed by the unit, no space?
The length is 15.375in
